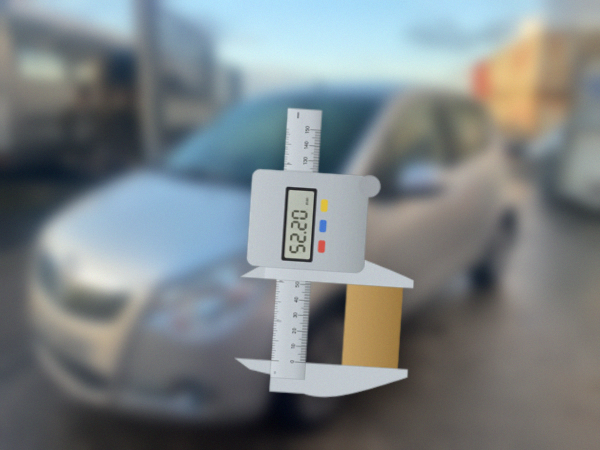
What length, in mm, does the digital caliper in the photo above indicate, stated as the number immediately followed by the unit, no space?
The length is 52.20mm
